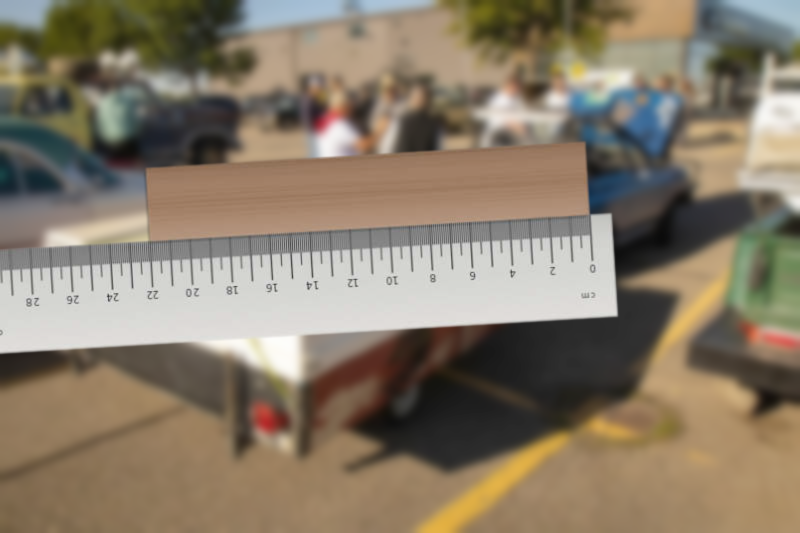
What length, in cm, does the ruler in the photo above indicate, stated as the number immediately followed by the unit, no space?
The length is 22cm
